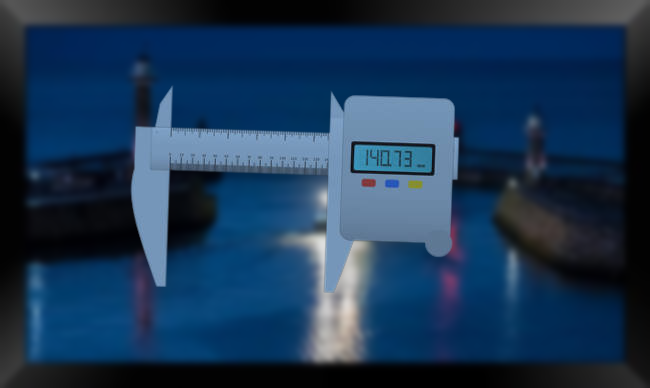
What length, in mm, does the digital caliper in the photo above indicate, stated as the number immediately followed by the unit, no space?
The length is 140.73mm
